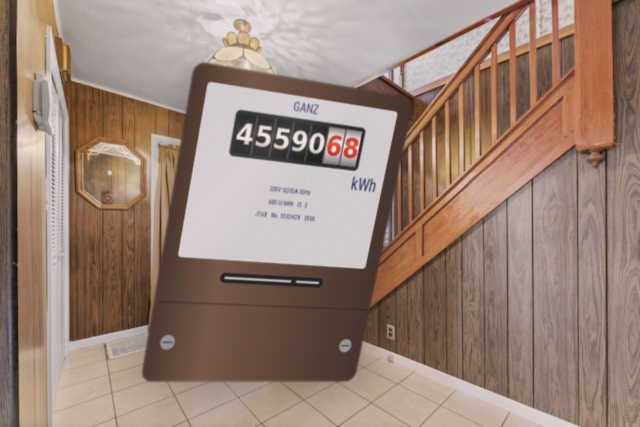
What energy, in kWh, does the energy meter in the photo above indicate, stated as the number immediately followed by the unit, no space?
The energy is 45590.68kWh
